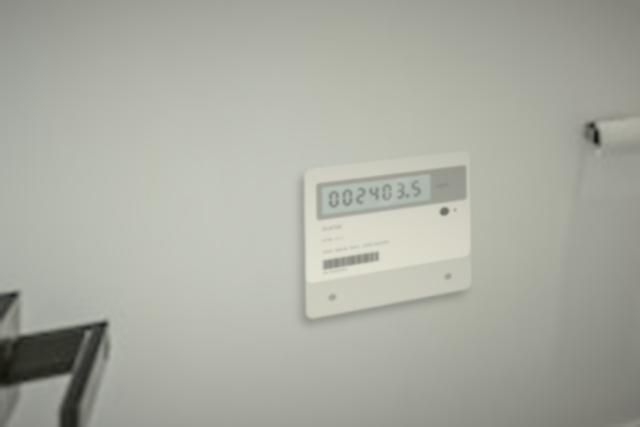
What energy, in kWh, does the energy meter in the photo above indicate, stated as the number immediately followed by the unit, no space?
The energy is 2403.5kWh
